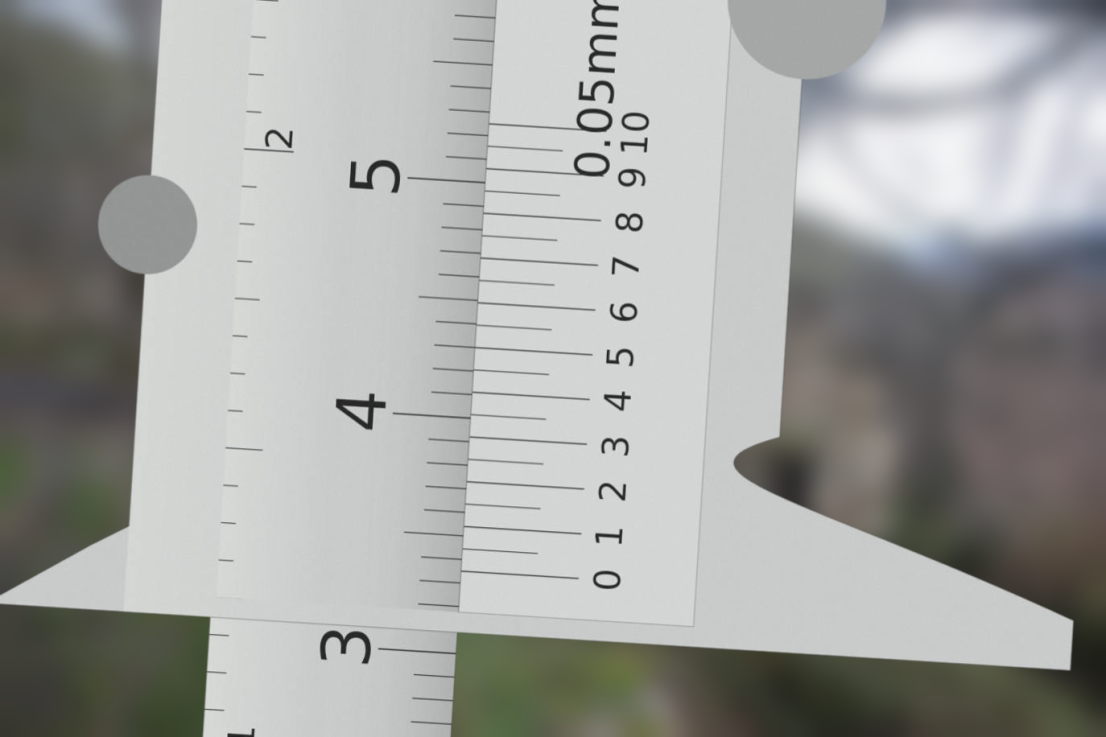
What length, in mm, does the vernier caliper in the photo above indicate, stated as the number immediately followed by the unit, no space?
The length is 33.50mm
